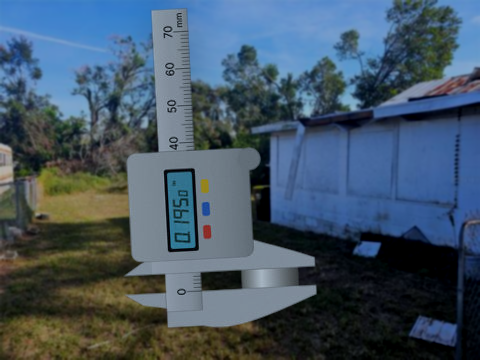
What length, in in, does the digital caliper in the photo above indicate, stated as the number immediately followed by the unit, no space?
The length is 0.1950in
